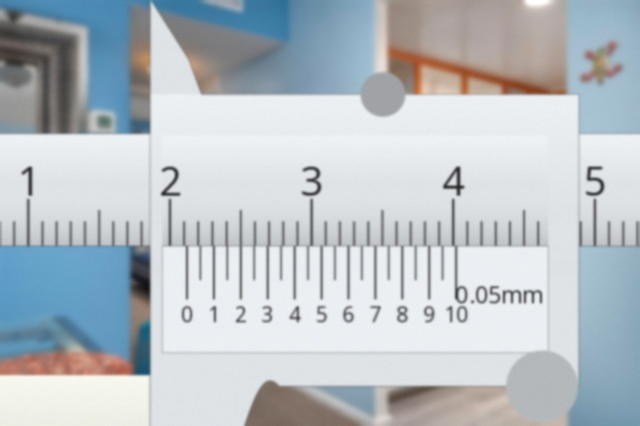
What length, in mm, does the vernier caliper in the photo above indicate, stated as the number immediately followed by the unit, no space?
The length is 21.2mm
